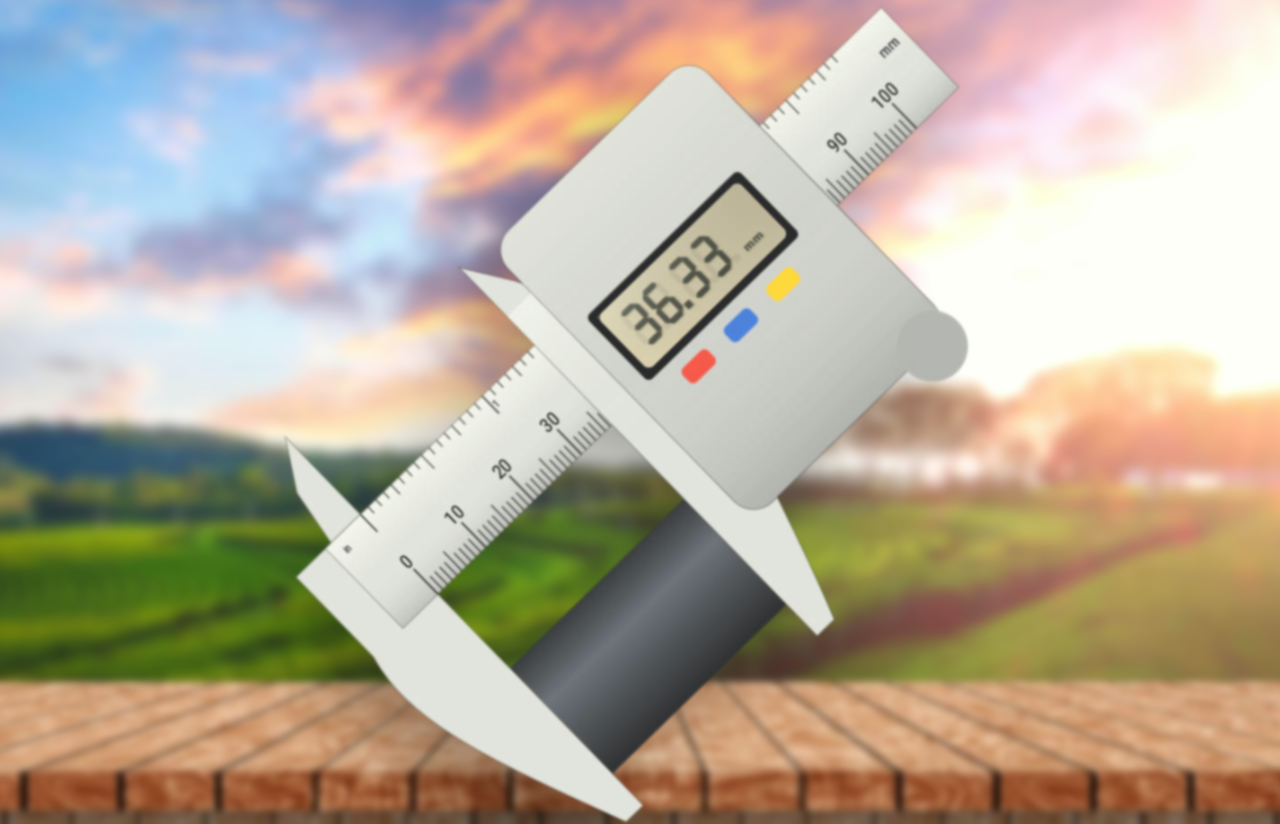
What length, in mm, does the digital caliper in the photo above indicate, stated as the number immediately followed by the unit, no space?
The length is 36.33mm
